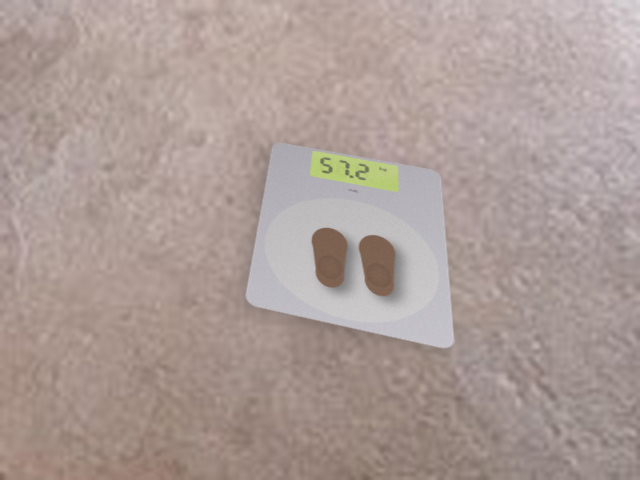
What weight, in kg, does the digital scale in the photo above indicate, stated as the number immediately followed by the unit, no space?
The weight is 57.2kg
